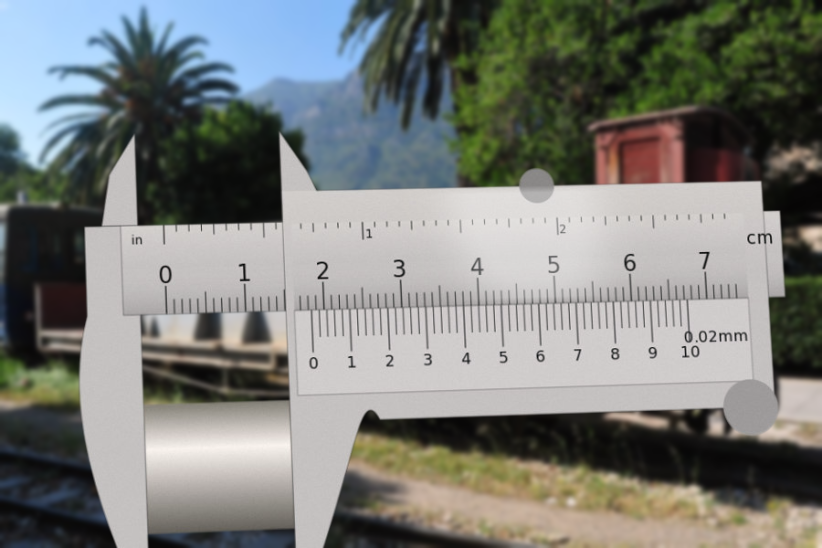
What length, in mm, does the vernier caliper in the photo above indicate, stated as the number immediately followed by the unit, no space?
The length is 18.4mm
